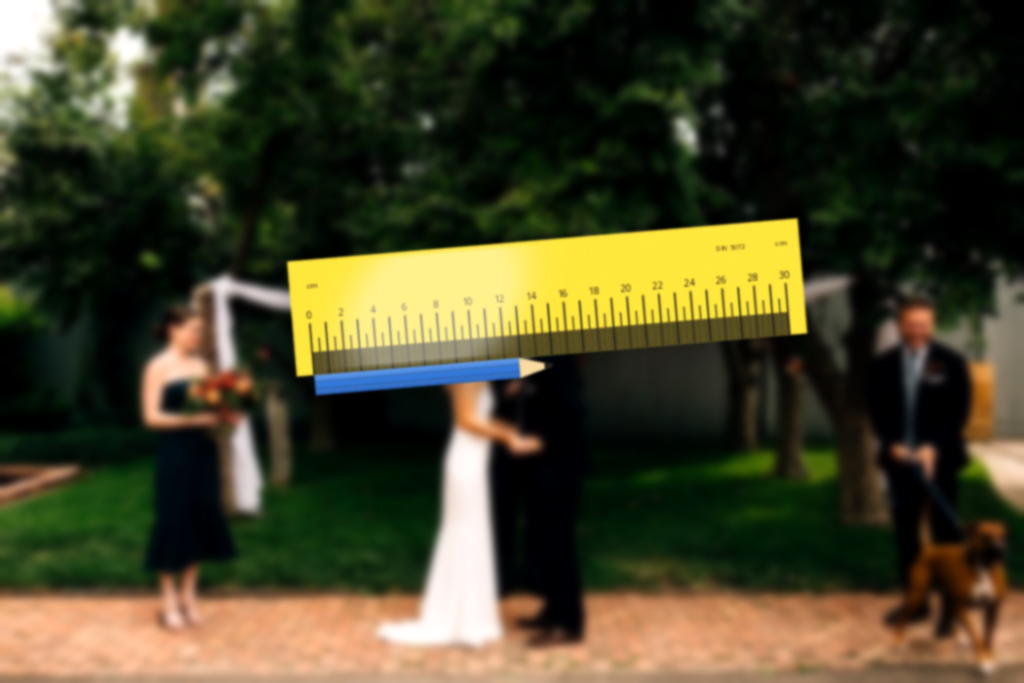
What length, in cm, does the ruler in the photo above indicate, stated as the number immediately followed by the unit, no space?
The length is 15cm
